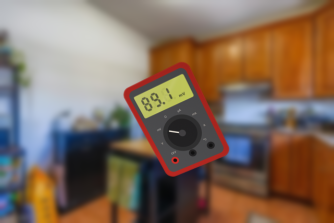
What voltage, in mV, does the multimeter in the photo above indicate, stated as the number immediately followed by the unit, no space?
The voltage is 89.1mV
